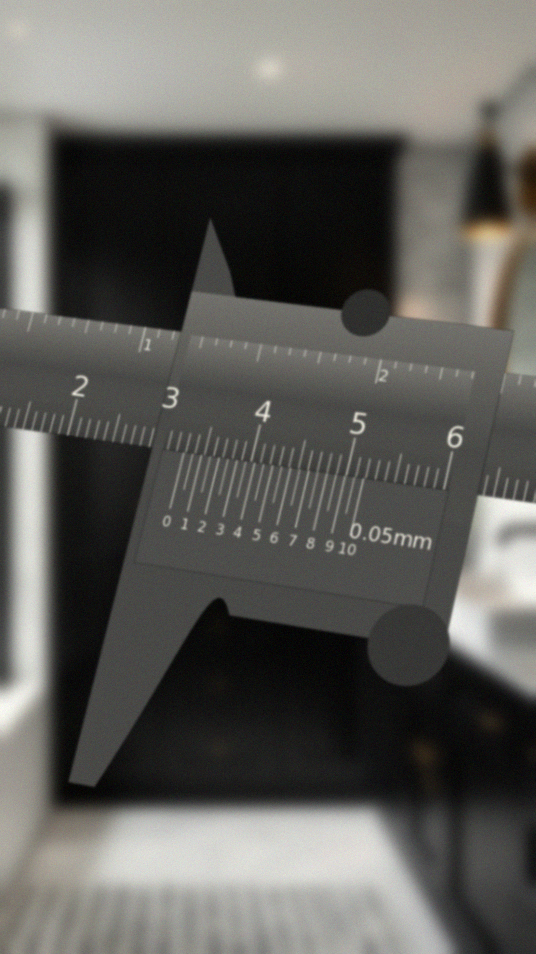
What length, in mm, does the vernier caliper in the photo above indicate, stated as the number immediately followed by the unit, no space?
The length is 32.8mm
